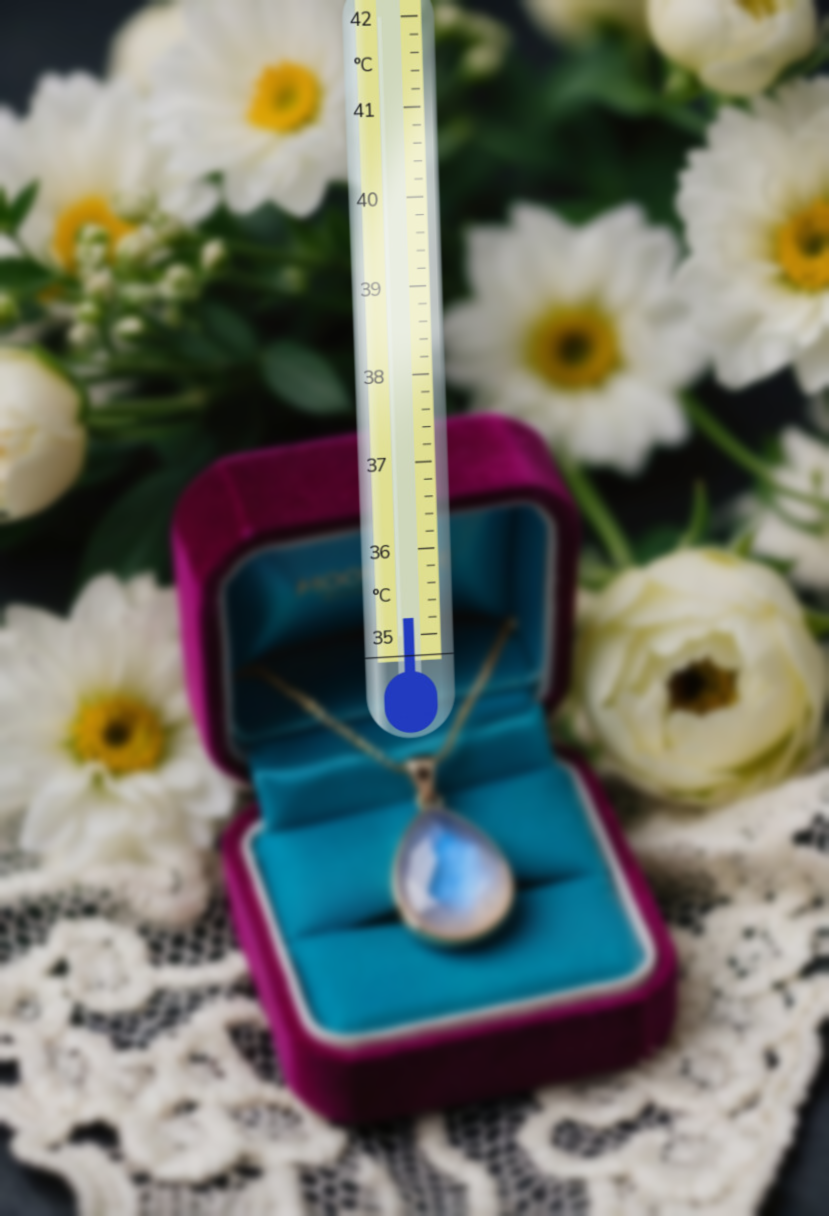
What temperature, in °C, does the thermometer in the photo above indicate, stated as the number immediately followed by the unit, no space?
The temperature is 35.2°C
